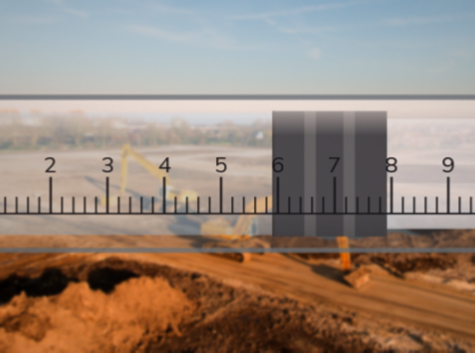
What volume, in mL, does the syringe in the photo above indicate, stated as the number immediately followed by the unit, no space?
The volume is 5.9mL
